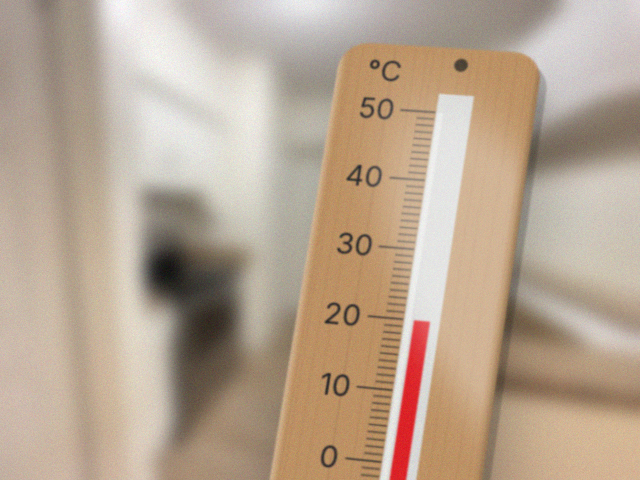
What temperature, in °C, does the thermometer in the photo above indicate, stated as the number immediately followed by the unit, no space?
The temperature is 20°C
